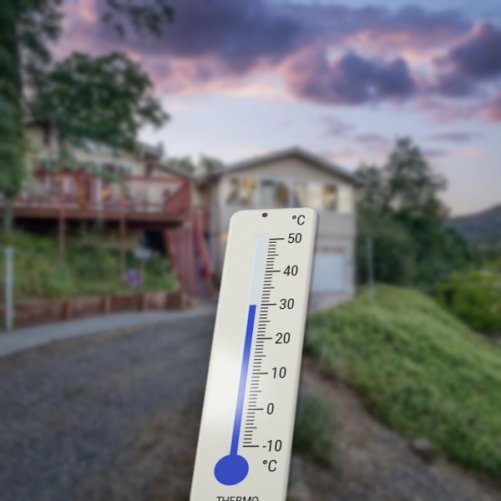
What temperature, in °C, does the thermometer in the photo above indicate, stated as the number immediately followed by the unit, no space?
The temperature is 30°C
